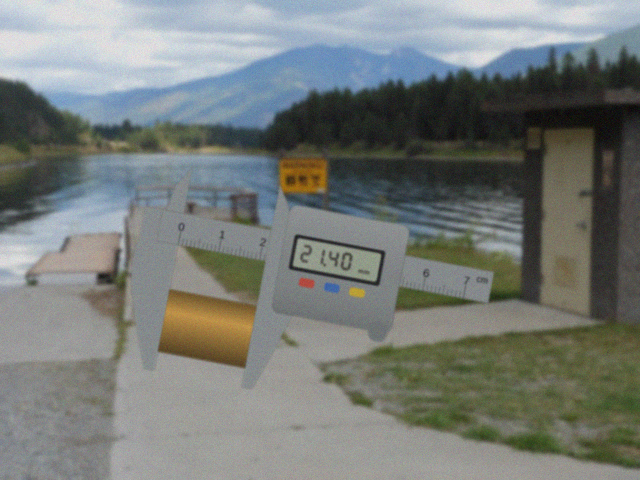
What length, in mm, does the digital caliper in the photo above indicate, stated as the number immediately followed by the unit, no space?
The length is 21.40mm
